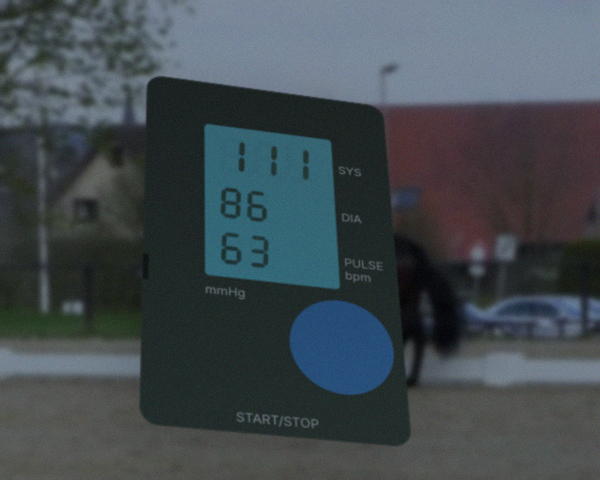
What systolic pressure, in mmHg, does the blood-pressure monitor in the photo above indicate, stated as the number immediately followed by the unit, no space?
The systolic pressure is 111mmHg
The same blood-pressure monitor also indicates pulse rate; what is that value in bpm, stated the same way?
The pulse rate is 63bpm
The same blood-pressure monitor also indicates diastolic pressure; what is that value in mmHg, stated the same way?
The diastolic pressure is 86mmHg
